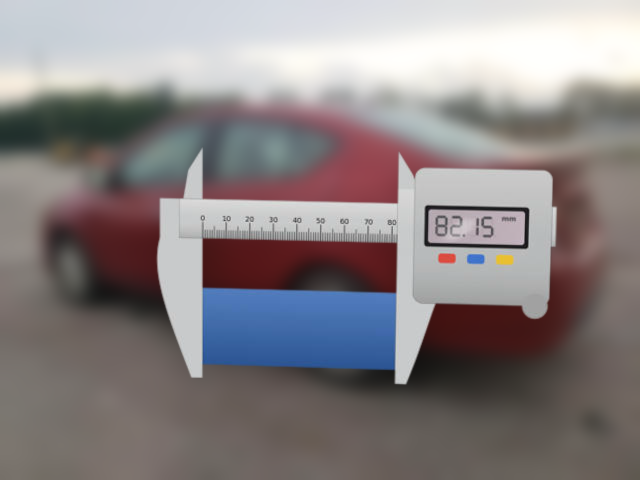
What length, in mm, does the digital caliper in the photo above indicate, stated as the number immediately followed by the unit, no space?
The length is 82.15mm
